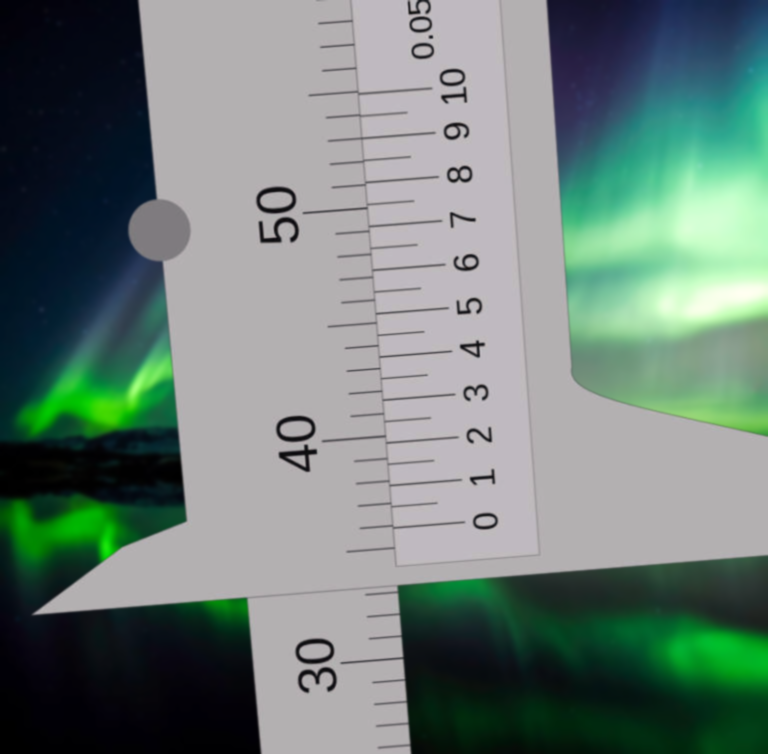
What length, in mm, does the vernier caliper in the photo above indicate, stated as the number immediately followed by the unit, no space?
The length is 35.9mm
